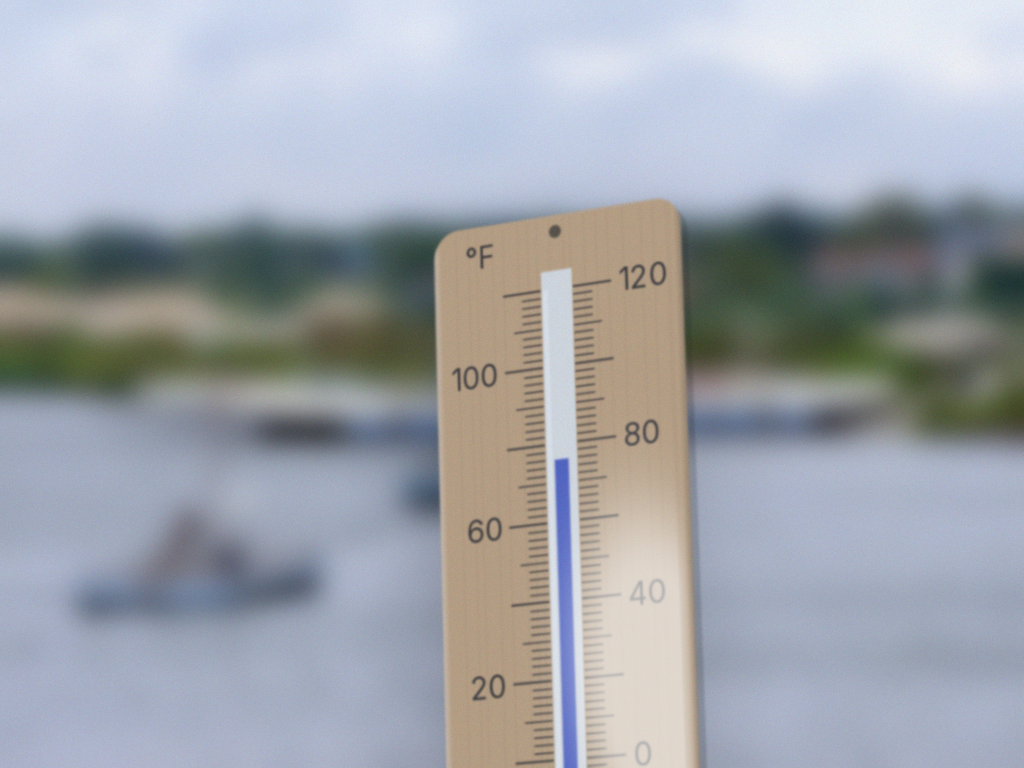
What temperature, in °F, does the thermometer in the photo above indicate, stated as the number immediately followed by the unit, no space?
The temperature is 76°F
